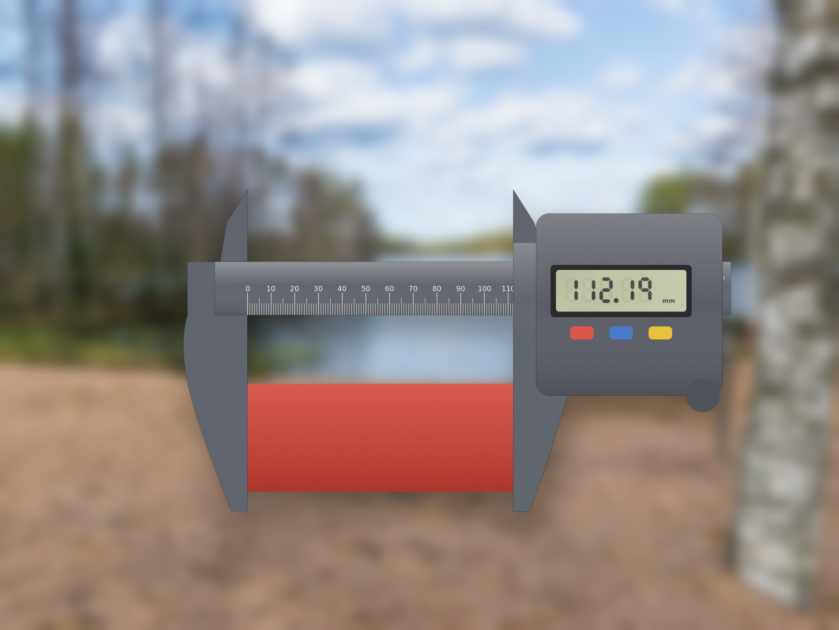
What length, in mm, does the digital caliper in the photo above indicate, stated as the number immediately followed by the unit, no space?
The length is 112.19mm
